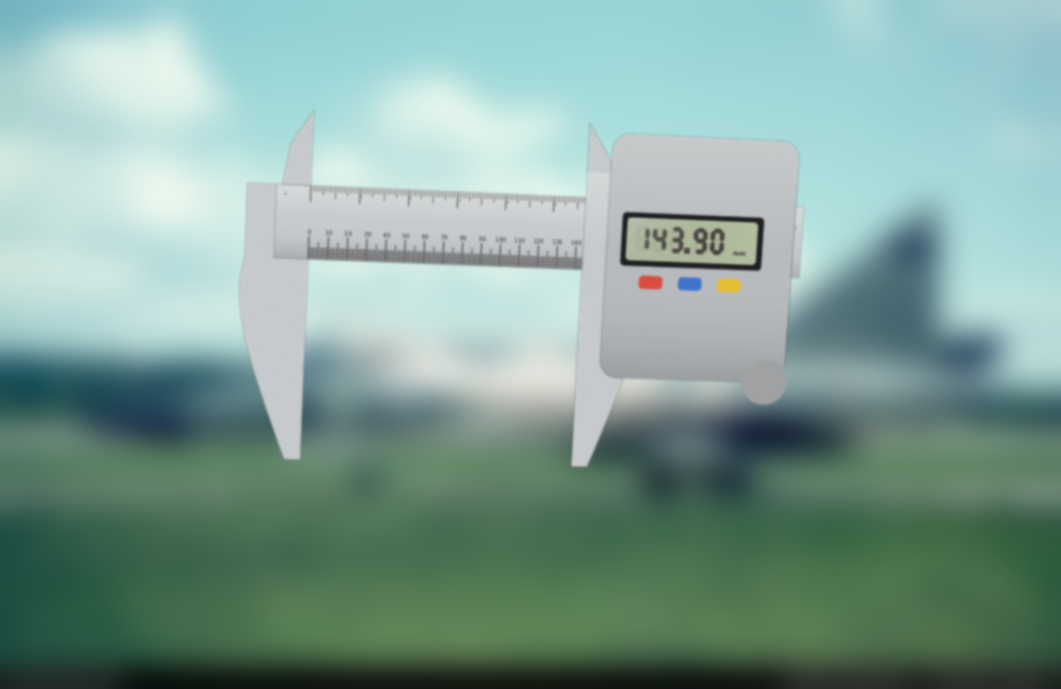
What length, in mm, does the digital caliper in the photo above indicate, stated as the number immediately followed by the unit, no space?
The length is 143.90mm
